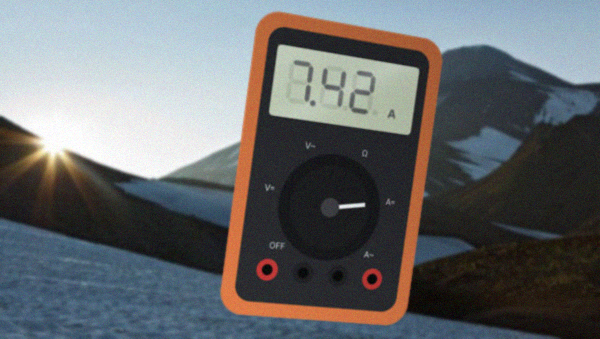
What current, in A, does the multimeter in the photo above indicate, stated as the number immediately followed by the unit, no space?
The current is 7.42A
